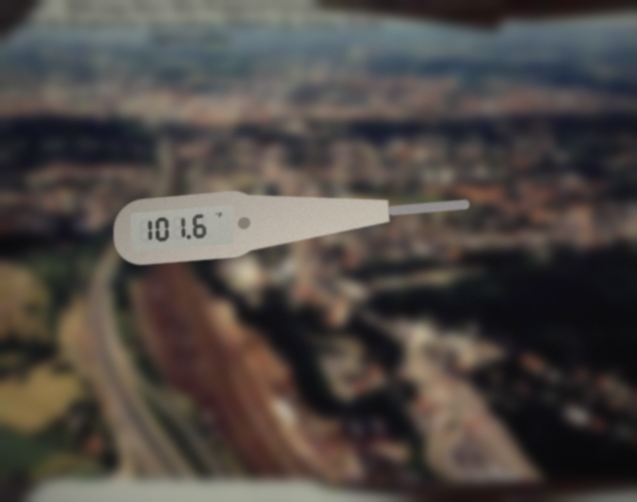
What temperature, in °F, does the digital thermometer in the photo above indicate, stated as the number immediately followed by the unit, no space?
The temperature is 101.6°F
